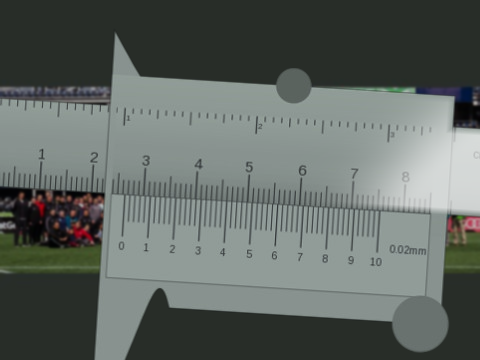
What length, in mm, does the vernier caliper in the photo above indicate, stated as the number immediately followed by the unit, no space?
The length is 26.4mm
